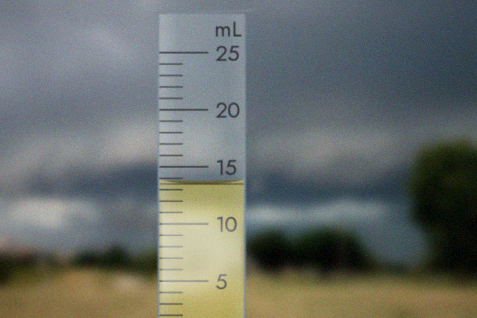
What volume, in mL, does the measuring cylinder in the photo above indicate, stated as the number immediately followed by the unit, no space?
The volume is 13.5mL
